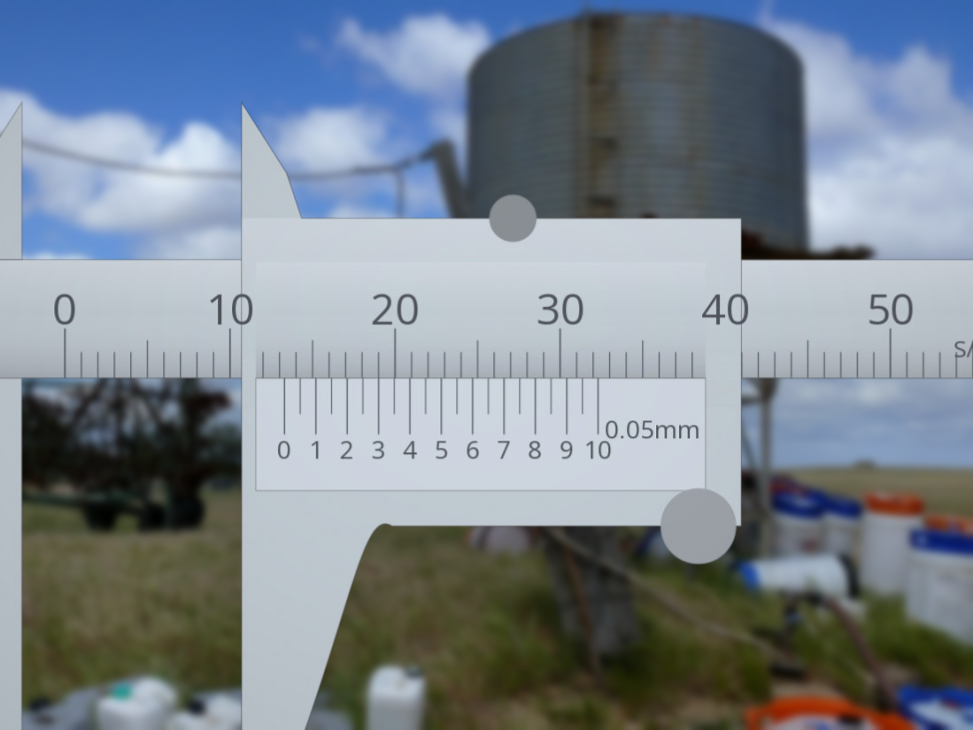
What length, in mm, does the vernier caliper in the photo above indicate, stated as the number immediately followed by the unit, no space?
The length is 13.3mm
